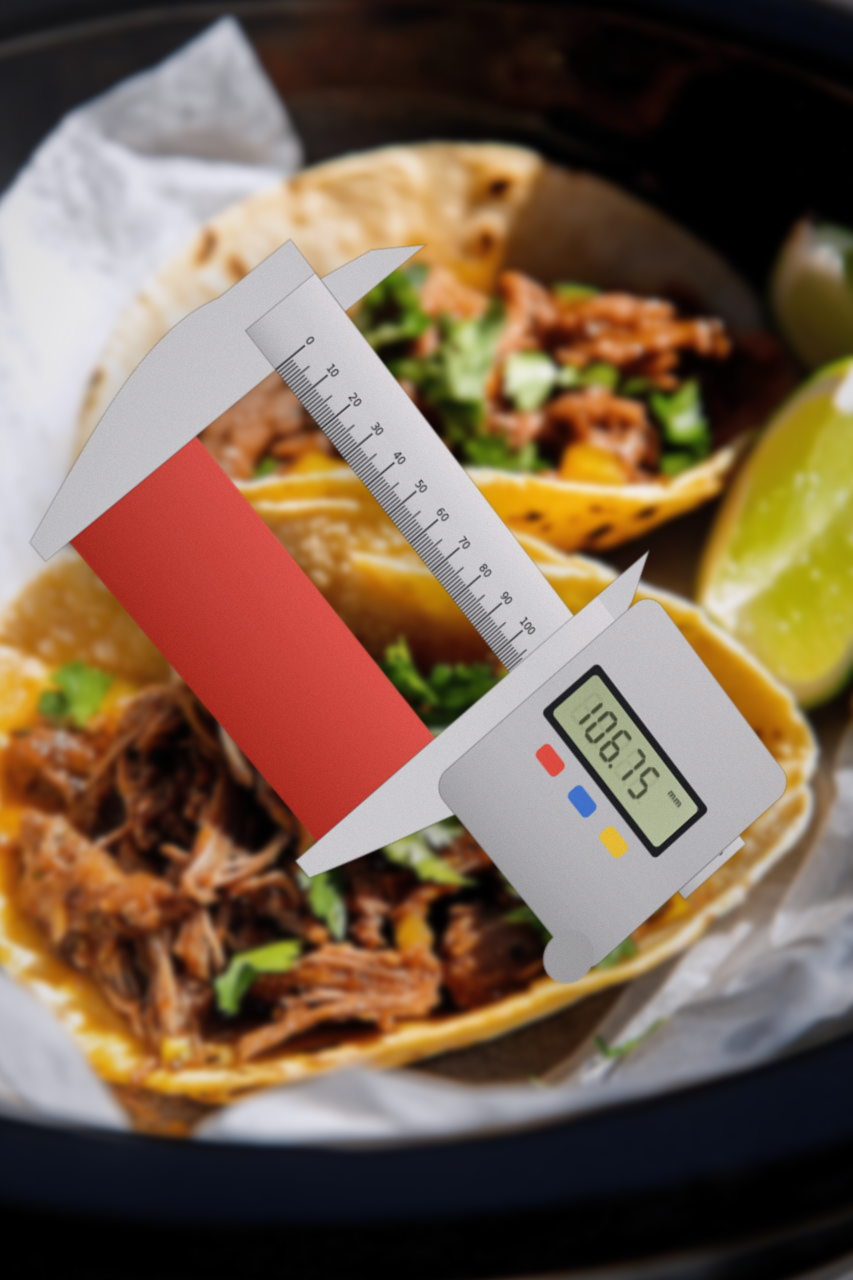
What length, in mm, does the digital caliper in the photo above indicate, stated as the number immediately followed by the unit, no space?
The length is 106.75mm
